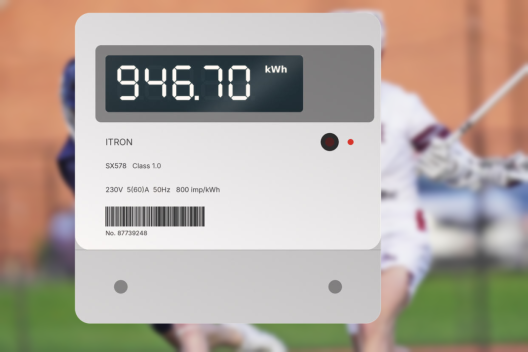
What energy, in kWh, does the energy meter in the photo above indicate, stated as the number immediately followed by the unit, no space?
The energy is 946.70kWh
